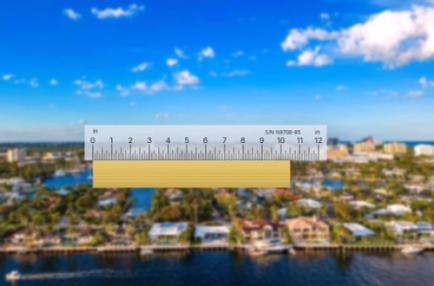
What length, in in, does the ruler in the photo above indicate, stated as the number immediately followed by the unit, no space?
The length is 10.5in
